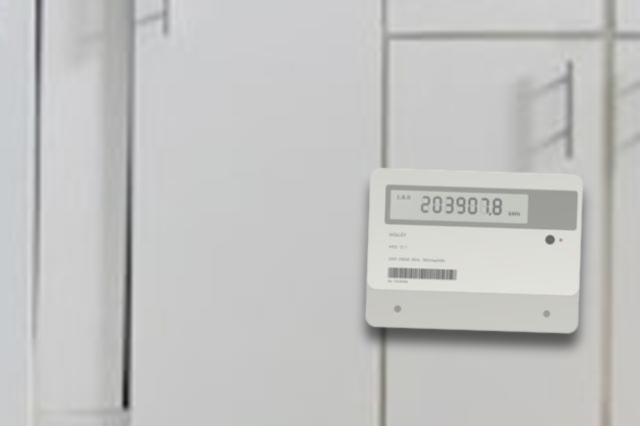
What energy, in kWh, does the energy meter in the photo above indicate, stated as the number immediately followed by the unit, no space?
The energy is 203907.8kWh
